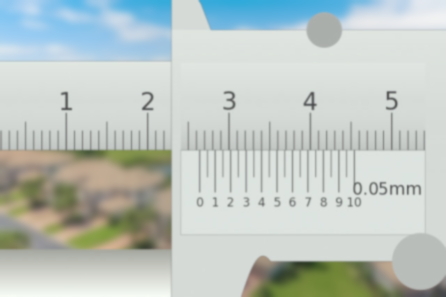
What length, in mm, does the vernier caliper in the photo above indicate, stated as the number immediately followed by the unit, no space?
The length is 26.4mm
